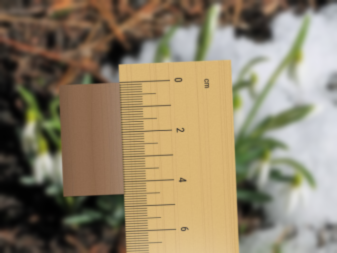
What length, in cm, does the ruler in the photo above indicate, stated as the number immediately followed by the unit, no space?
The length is 4.5cm
